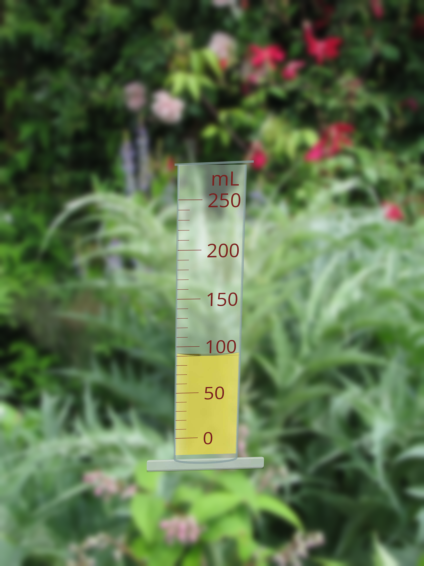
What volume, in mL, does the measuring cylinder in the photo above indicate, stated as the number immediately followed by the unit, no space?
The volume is 90mL
